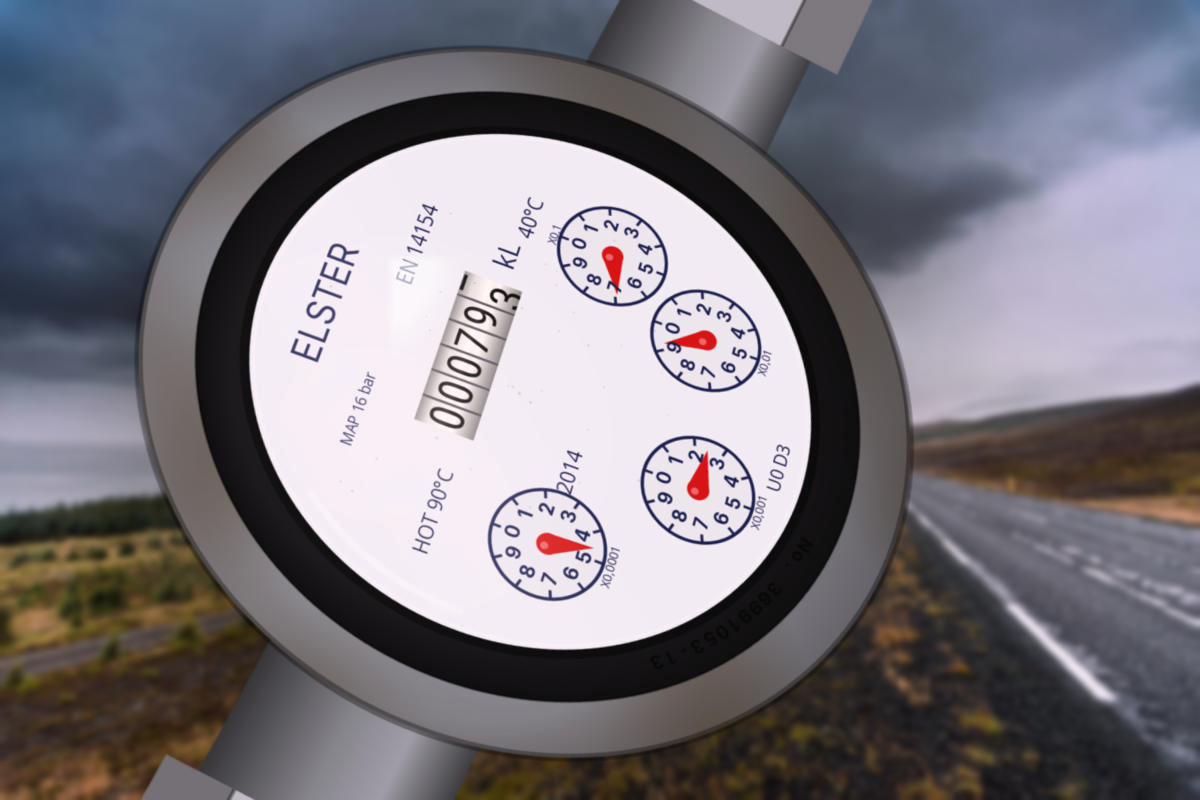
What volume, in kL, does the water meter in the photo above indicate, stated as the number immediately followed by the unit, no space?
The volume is 792.6924kL
